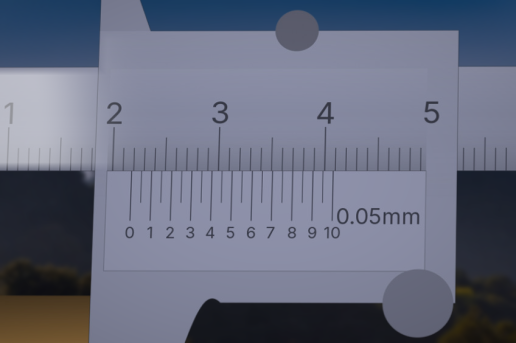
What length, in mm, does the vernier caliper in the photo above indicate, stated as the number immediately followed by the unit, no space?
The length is 21.8mm
